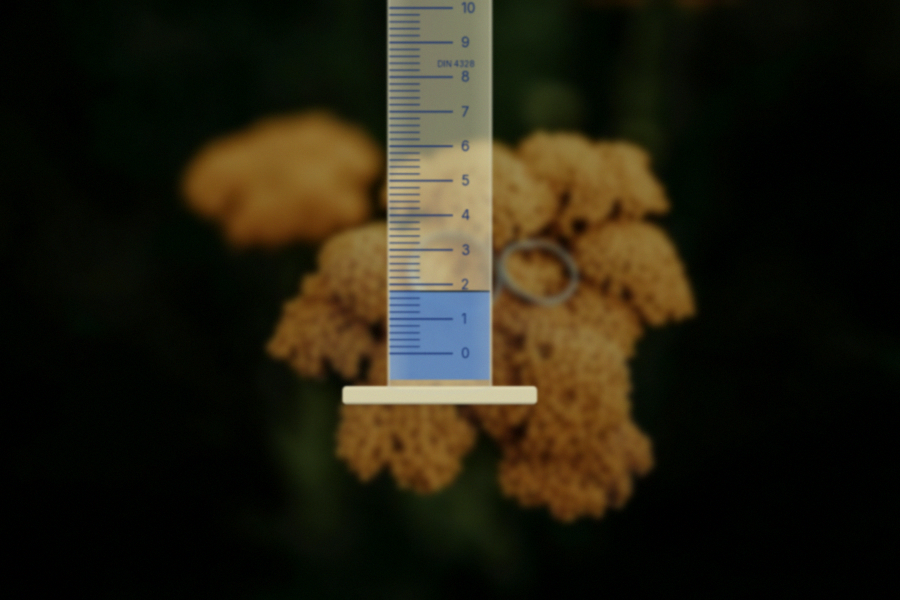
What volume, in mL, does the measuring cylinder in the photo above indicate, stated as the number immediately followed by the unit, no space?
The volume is 1.8mL
